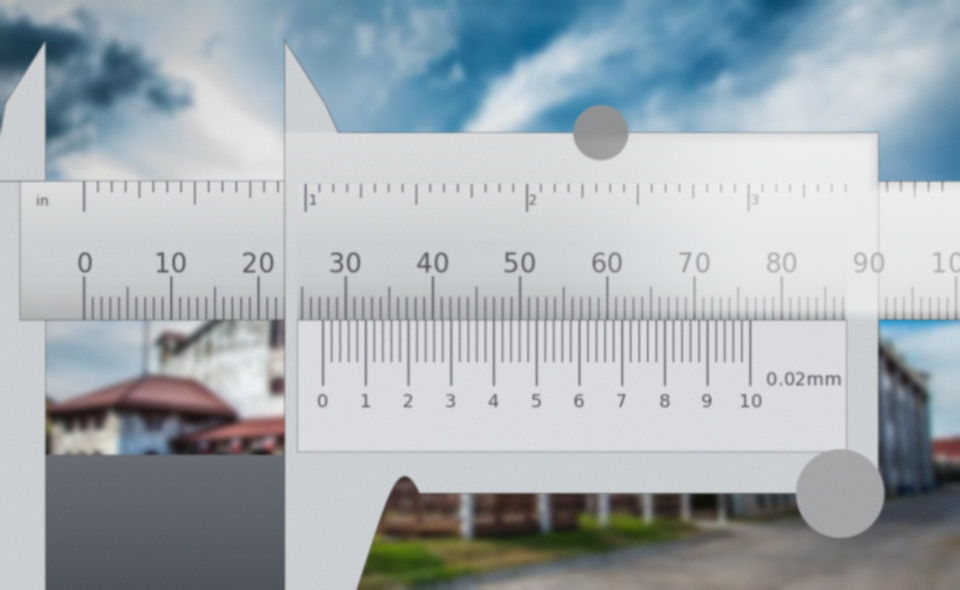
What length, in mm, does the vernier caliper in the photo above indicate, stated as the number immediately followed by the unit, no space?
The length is 27.4mm
